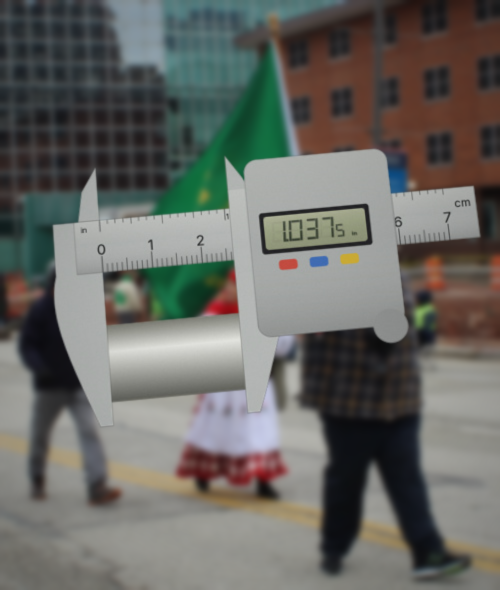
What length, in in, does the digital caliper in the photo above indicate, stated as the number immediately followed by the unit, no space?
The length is 1.0375in
